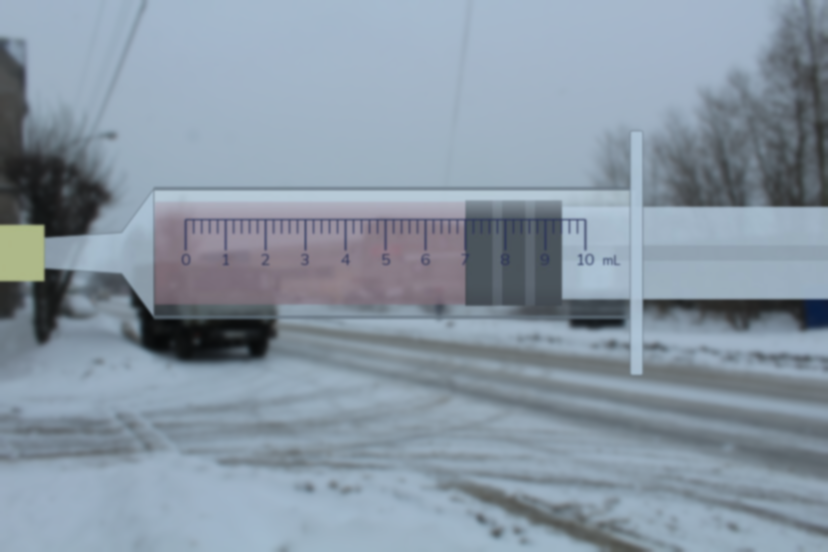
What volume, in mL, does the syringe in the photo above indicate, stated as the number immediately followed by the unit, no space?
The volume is 7mL
